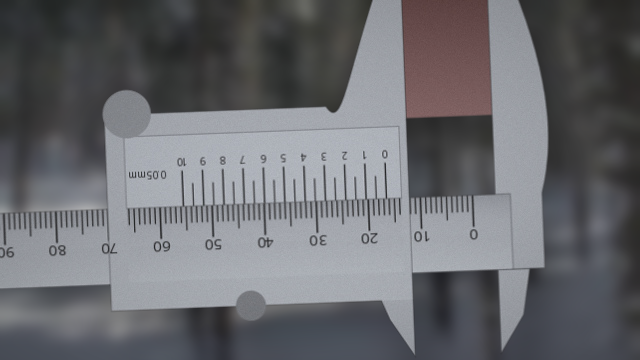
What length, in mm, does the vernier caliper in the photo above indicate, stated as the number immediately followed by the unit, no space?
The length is 16.5mm
